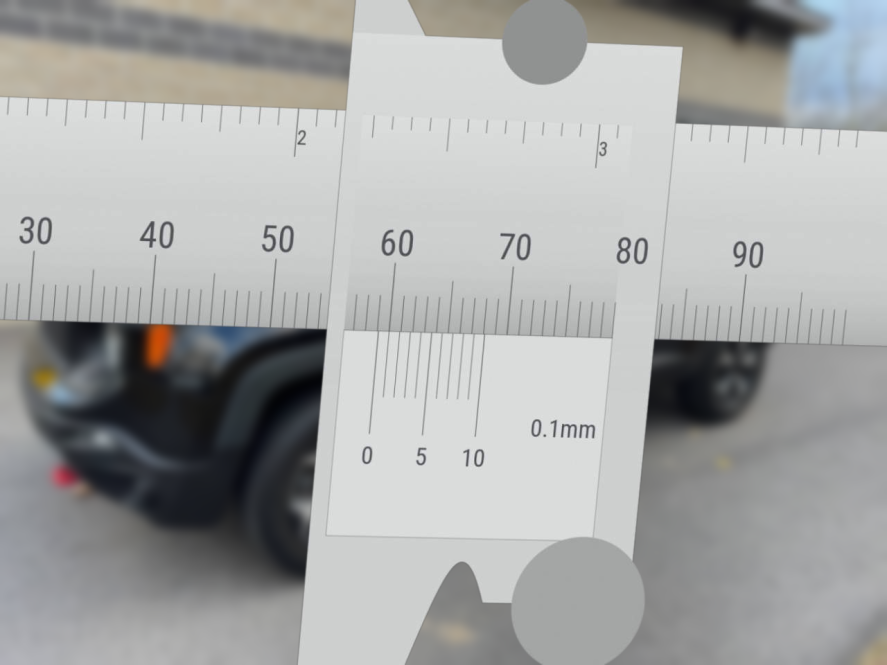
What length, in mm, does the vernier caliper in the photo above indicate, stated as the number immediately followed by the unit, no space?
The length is 59.1mm
